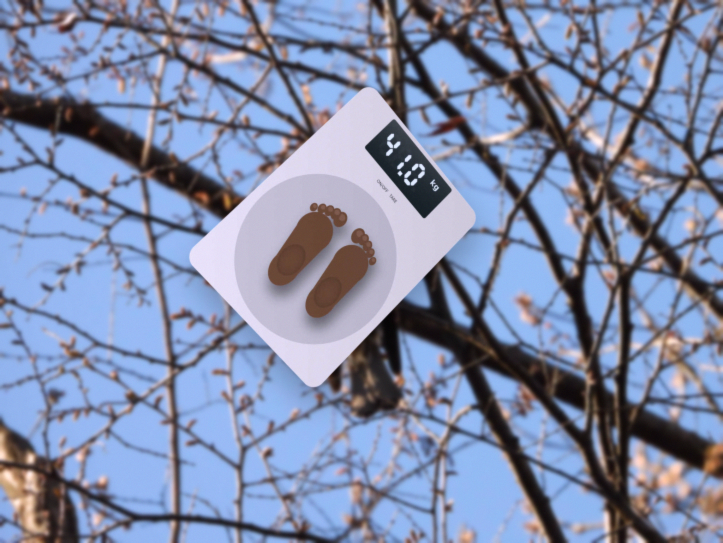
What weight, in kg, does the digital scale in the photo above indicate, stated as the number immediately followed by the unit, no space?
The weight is 41.0kg
